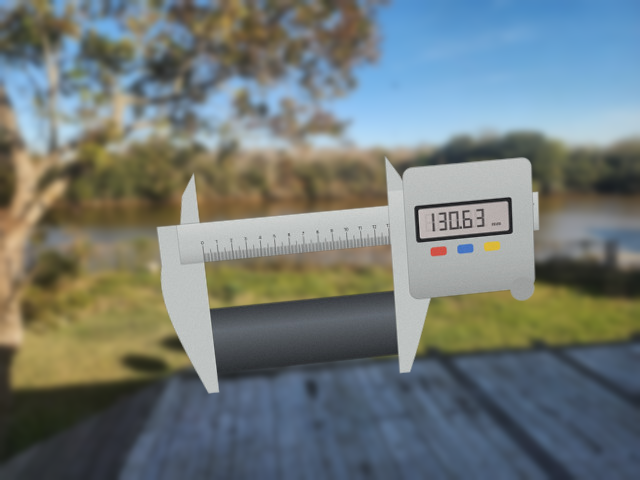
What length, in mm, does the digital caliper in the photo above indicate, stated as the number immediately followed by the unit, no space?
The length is 130.63mm
